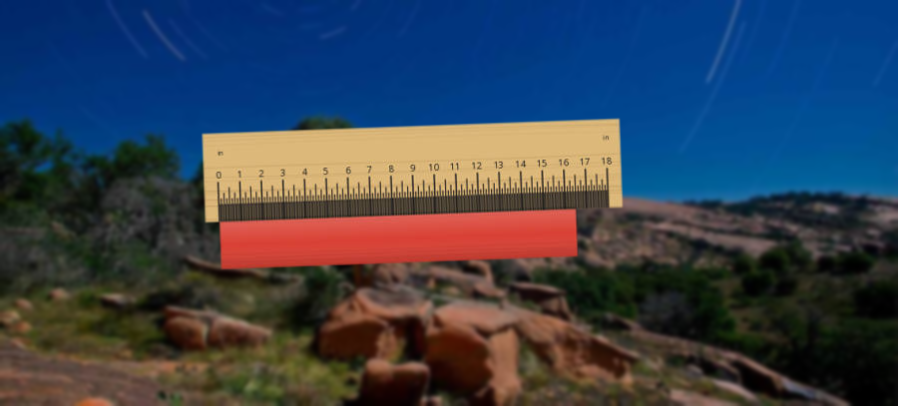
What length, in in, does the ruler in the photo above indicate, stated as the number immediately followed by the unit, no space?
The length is 16.5in
